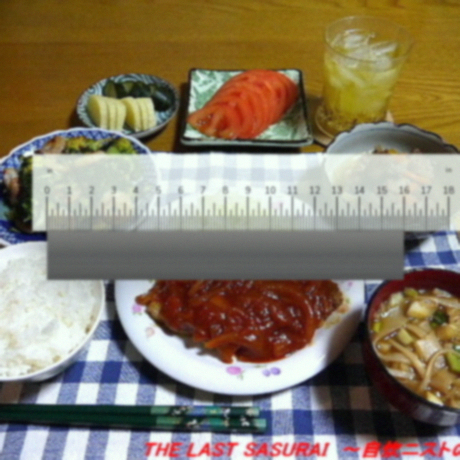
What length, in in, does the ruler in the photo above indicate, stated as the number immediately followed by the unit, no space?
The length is 16in
